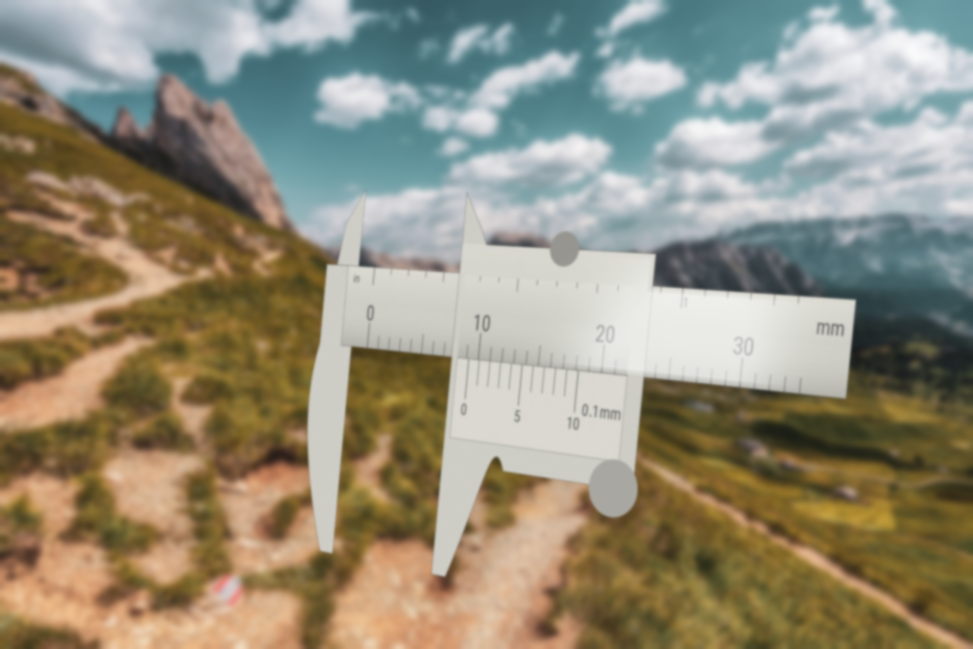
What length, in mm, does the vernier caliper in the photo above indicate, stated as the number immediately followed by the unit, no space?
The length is 9.2mm
